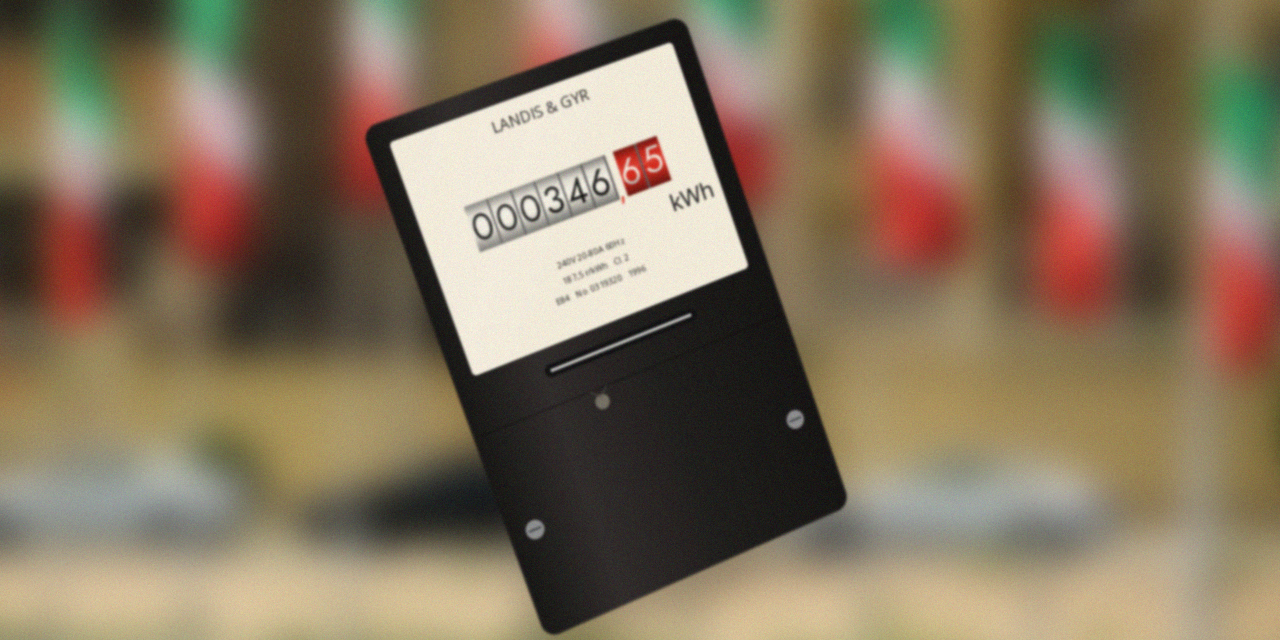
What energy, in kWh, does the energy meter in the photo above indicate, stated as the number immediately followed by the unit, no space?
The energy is 346.65kWh
